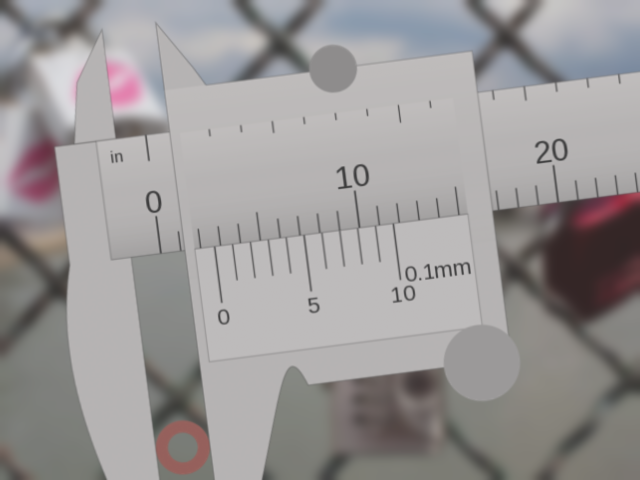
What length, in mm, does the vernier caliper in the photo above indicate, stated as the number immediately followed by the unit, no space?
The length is 2.7mm
